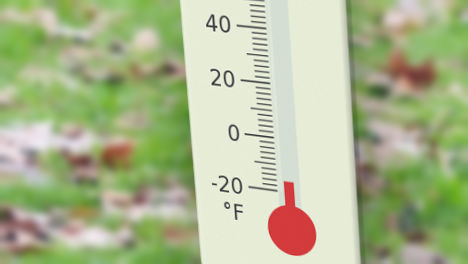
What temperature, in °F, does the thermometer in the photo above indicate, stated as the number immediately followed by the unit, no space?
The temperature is -16°F
